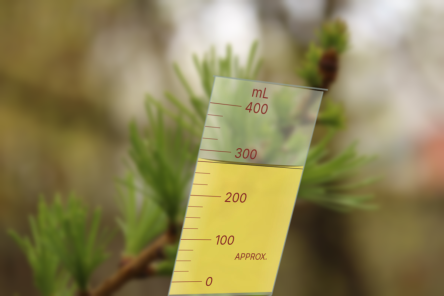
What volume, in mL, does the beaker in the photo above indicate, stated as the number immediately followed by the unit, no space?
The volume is 275mL
